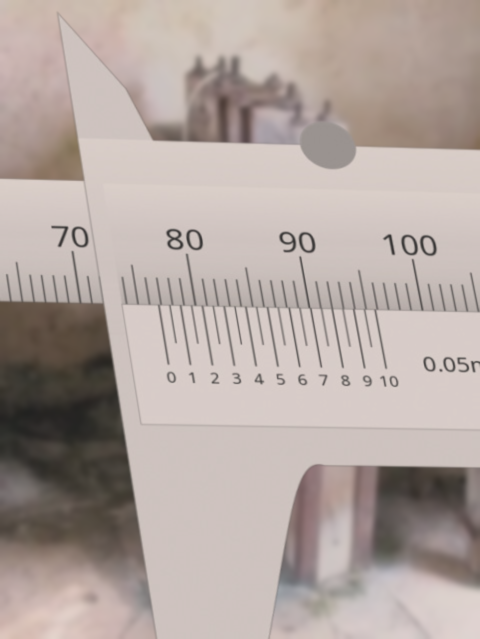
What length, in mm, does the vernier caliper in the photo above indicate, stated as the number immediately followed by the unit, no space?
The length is 76.8mm
